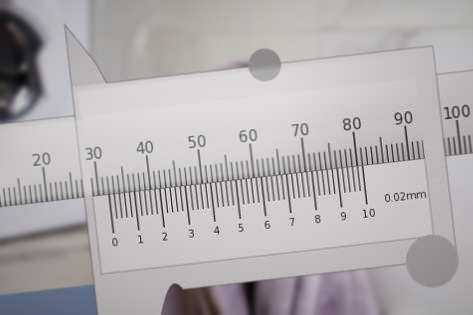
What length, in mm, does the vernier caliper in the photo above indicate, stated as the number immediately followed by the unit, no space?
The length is 32.0mm
